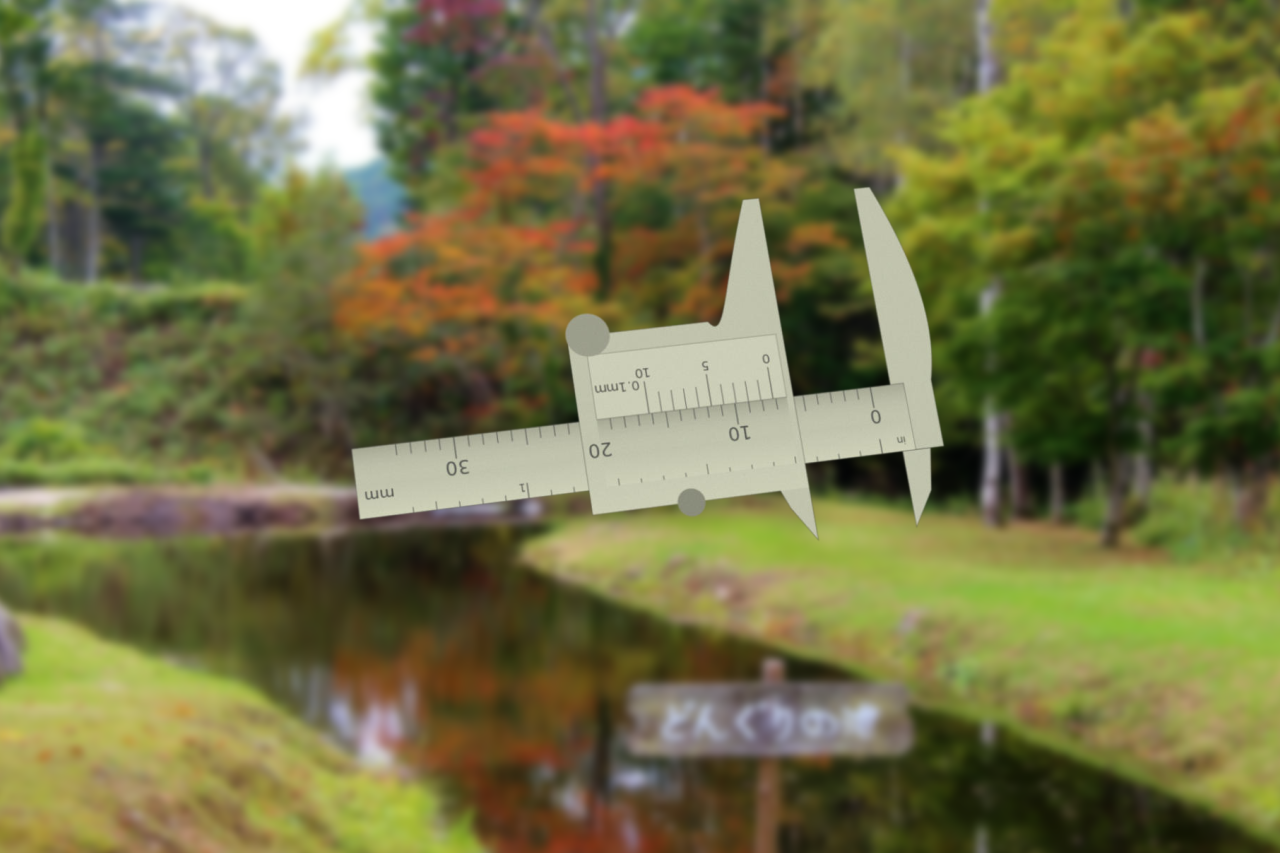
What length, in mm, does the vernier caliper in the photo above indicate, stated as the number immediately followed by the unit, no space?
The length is 7.2mm
